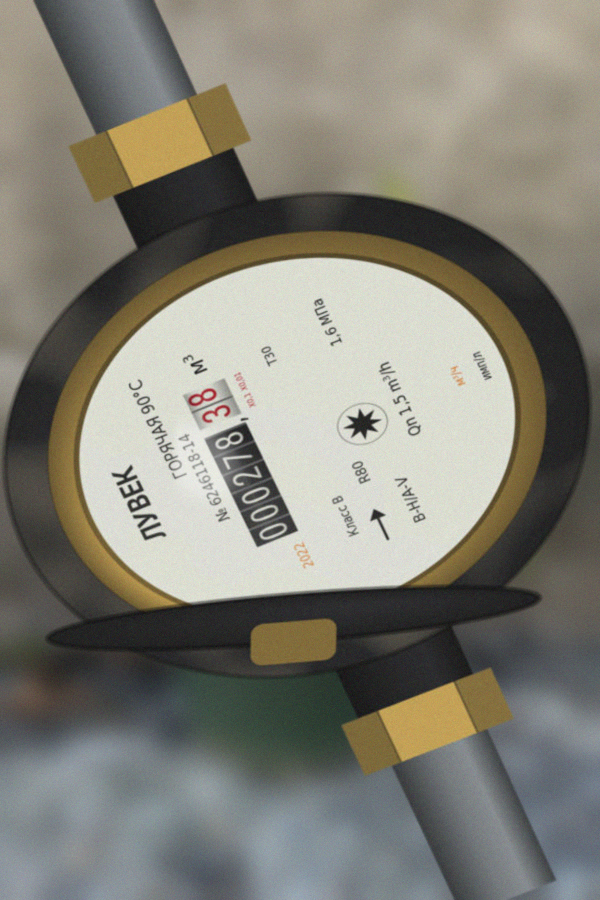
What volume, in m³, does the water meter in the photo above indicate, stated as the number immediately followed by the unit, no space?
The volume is 278.38m³
